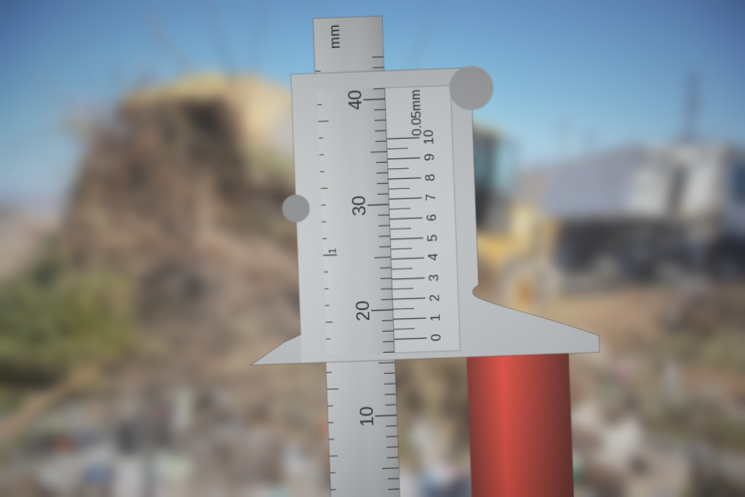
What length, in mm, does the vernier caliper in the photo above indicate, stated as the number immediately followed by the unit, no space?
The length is 17.2mm
